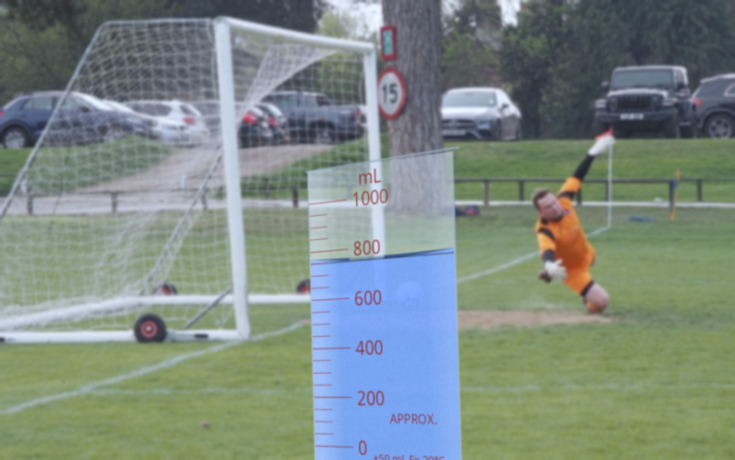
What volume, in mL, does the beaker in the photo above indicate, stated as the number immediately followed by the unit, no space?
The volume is 750mL
